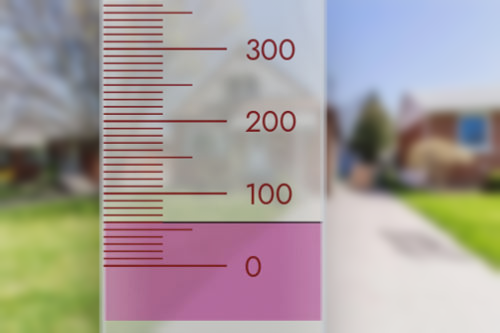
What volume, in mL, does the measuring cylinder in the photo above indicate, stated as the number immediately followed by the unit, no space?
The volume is 60mL
